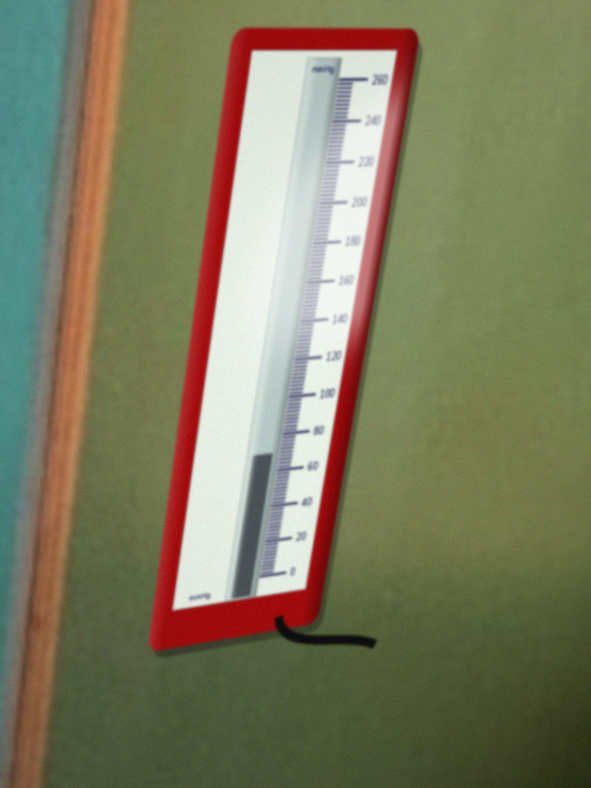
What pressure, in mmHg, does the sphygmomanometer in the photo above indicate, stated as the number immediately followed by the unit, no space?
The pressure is 70mmHg
